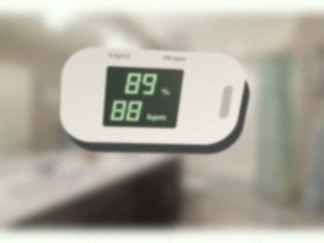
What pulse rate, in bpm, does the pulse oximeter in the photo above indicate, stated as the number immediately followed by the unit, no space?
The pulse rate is 88bpm
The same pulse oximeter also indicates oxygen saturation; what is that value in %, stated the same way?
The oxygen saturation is 89%
